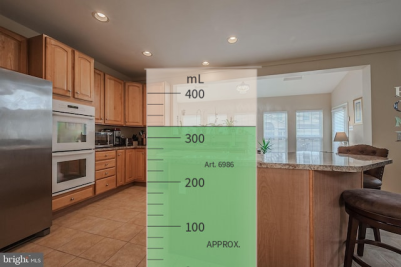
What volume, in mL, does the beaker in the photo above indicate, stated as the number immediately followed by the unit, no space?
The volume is 325mL
